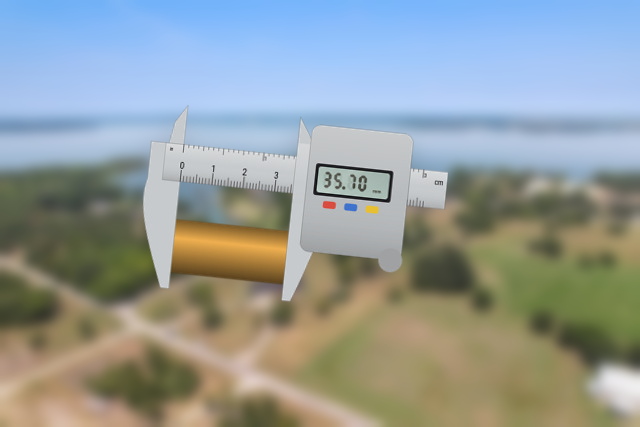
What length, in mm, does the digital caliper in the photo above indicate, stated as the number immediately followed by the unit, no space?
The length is 35.70mm
